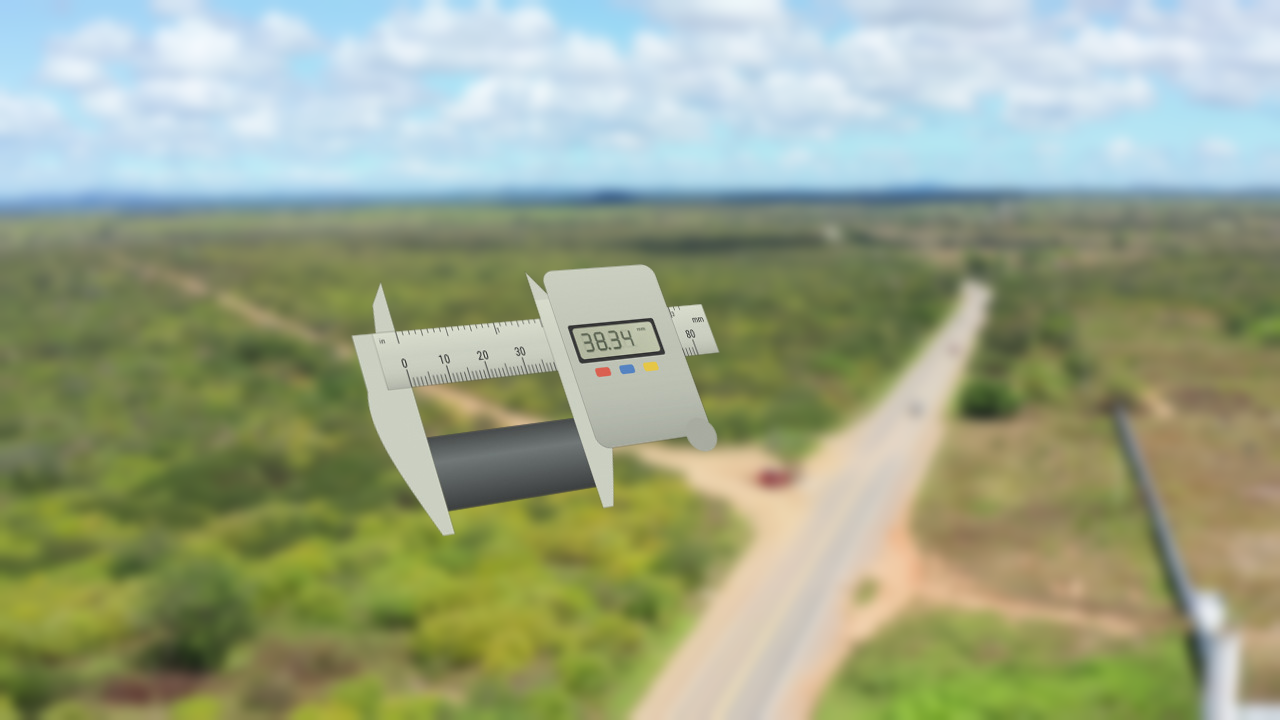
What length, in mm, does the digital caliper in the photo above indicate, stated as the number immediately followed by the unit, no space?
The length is 38.34mm
